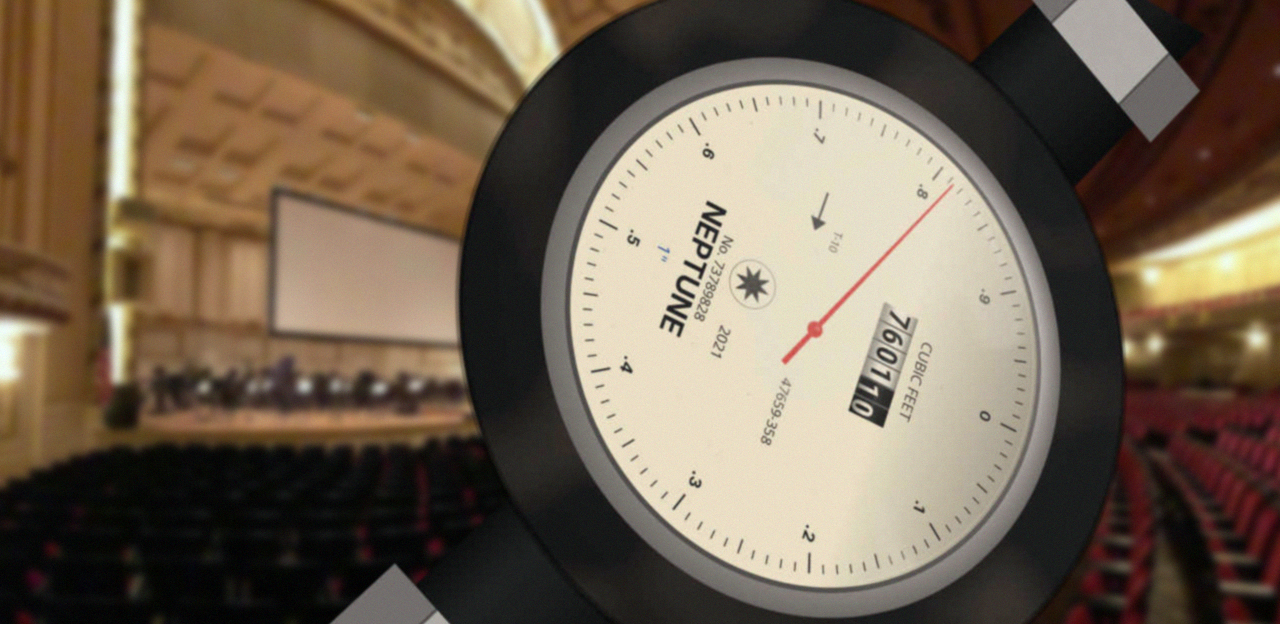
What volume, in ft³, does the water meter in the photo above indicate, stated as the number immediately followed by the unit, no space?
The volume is 760109.81ft³
